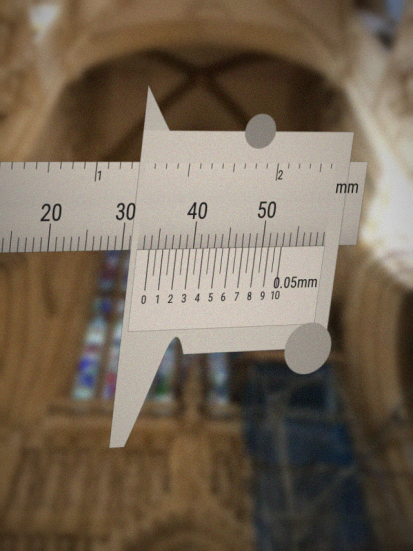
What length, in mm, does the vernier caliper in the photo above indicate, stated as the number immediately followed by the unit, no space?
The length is 33.8mm
